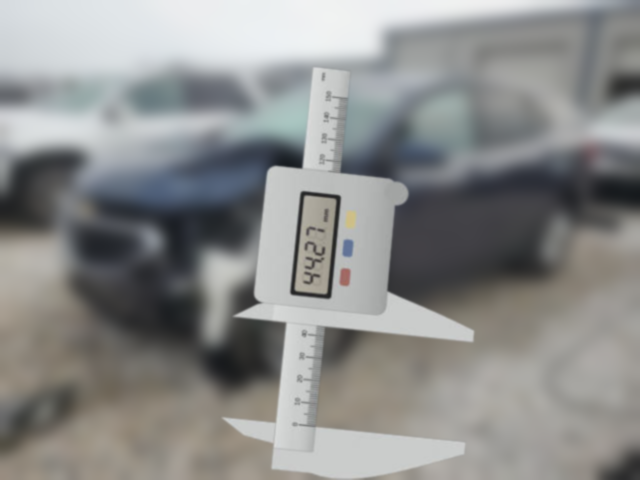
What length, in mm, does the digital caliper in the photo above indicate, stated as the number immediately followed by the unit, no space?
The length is 44.27mm
